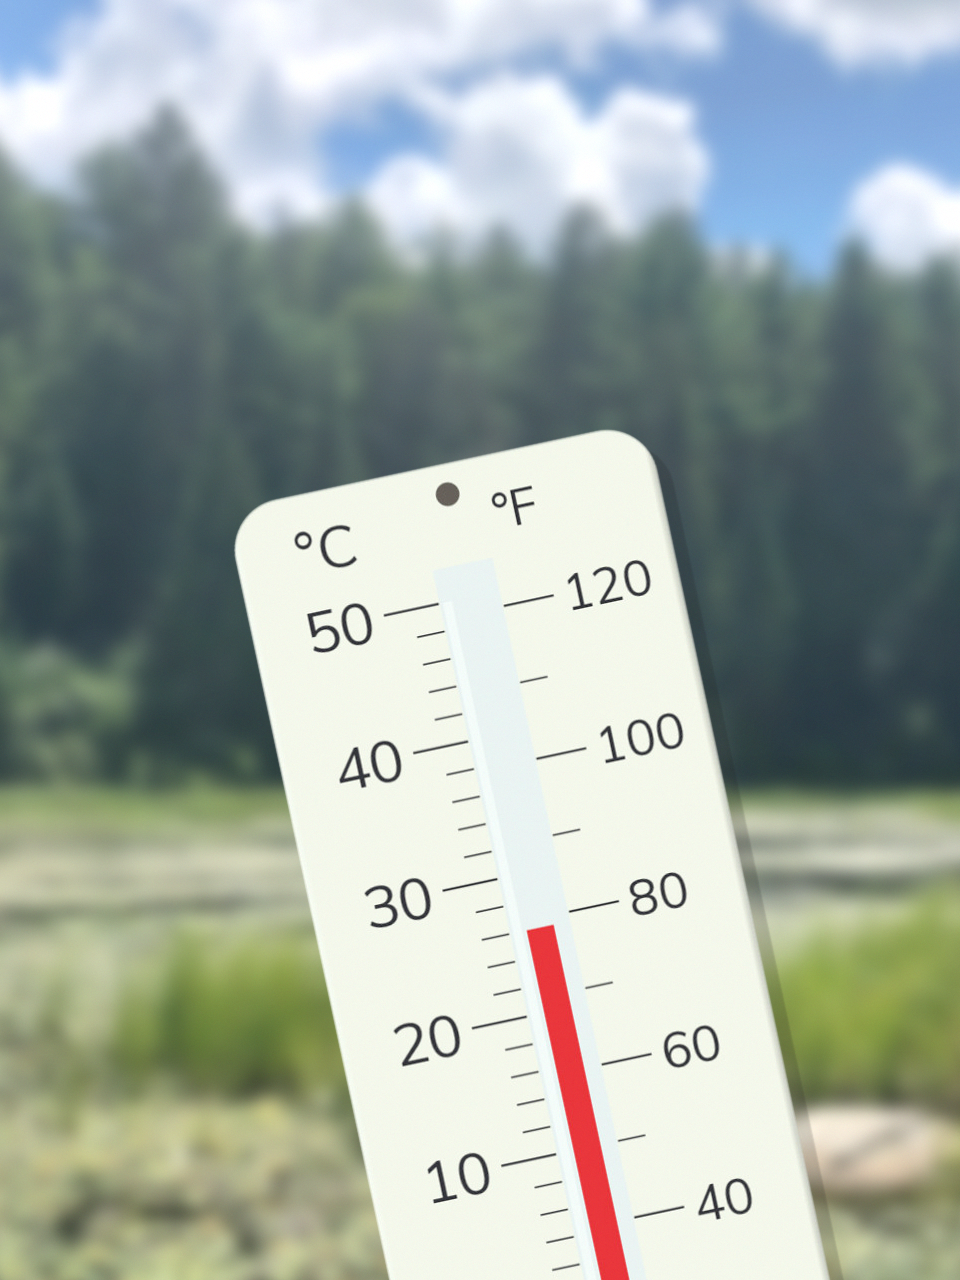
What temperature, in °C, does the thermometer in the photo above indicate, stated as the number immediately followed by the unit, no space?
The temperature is 26°C
